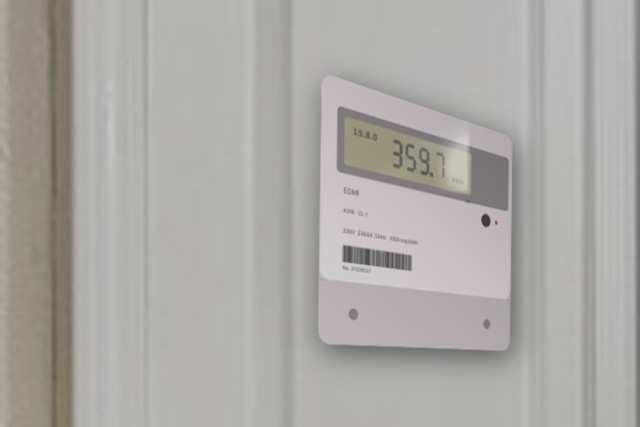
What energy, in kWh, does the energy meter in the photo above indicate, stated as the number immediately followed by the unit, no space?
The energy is 359.7kWh
